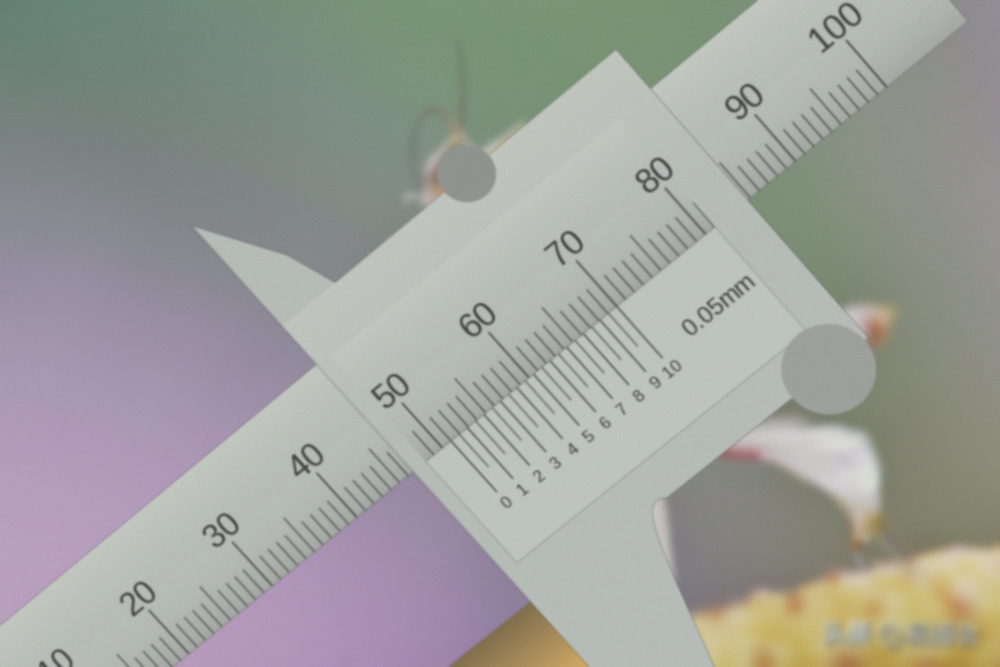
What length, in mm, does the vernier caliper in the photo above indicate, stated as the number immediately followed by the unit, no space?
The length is 51.0mm
